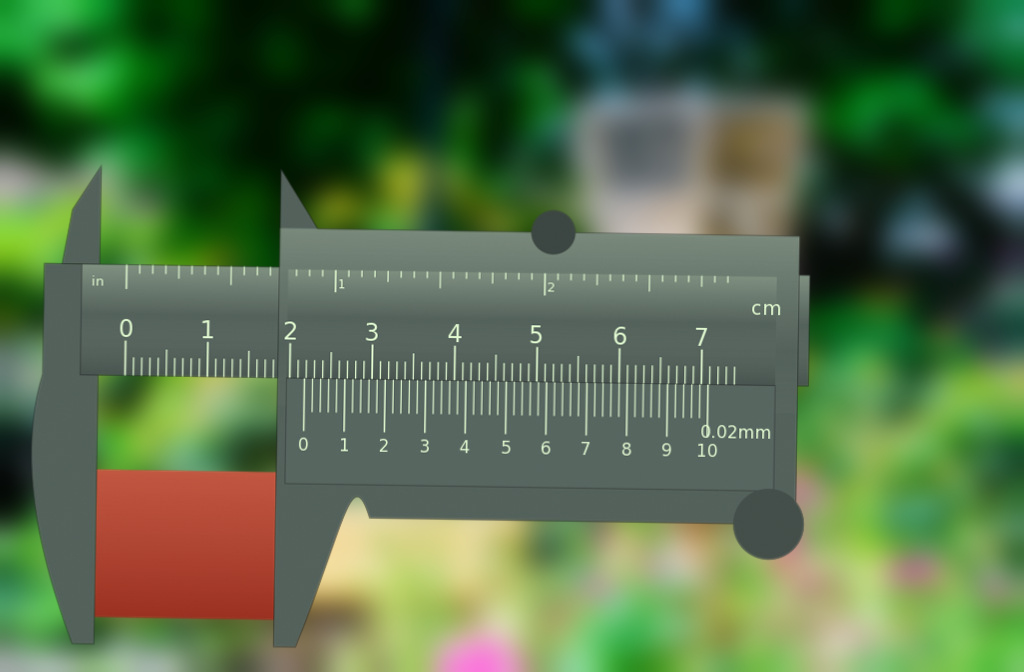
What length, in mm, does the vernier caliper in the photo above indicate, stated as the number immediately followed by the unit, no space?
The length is 21.8mm
